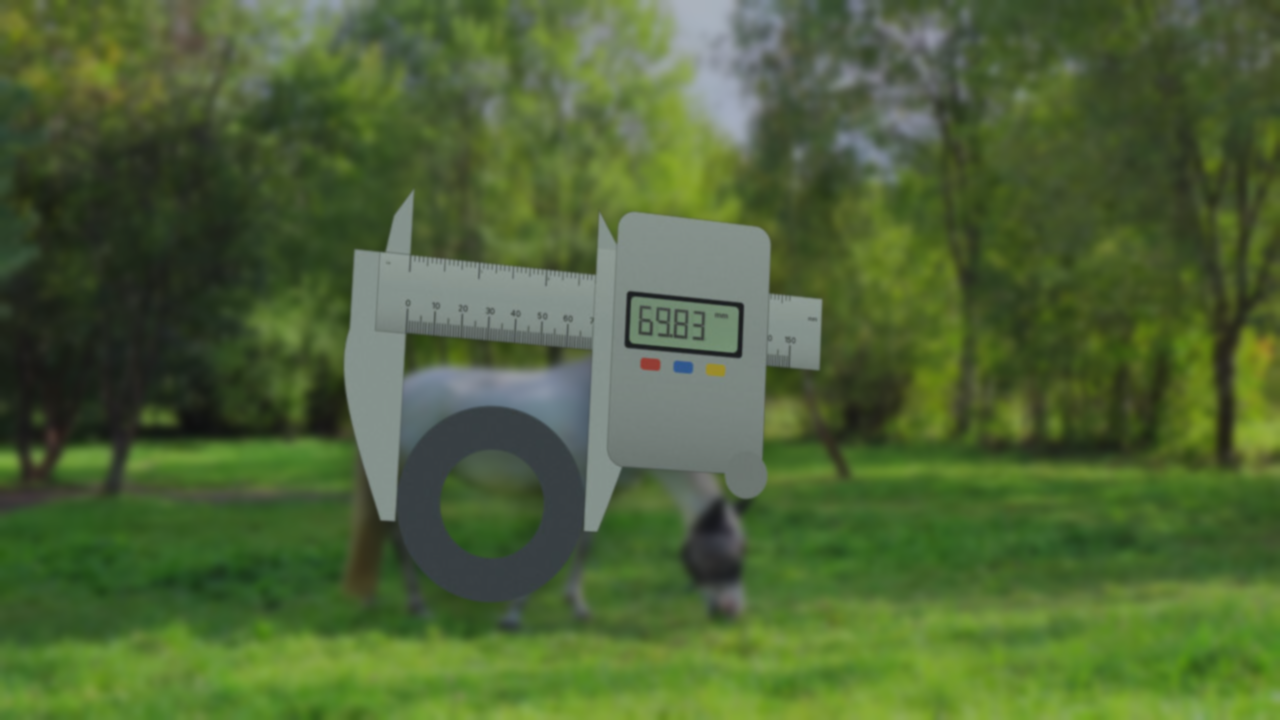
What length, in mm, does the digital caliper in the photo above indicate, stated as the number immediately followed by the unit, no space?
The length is 69.83mm
